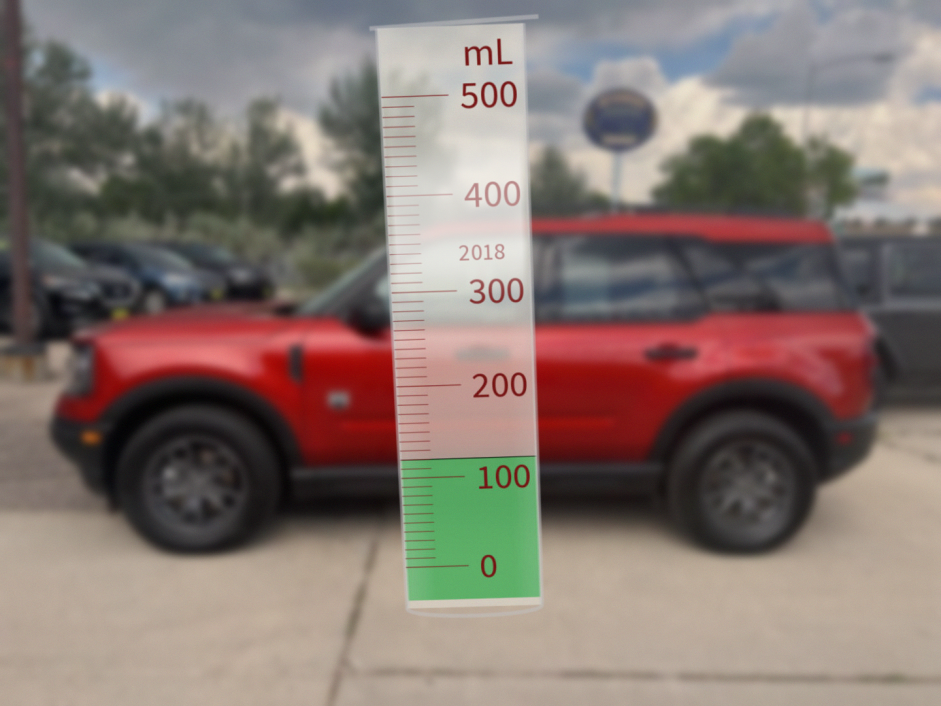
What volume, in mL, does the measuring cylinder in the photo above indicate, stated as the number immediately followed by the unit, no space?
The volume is 120mL
